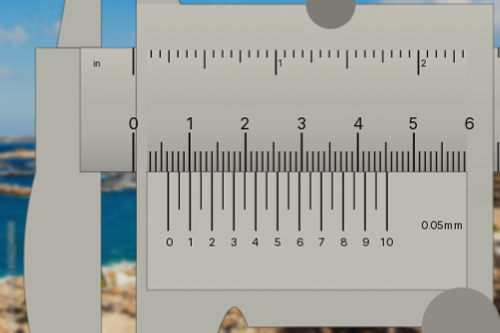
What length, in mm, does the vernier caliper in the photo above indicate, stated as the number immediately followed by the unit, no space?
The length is 6.2mm
